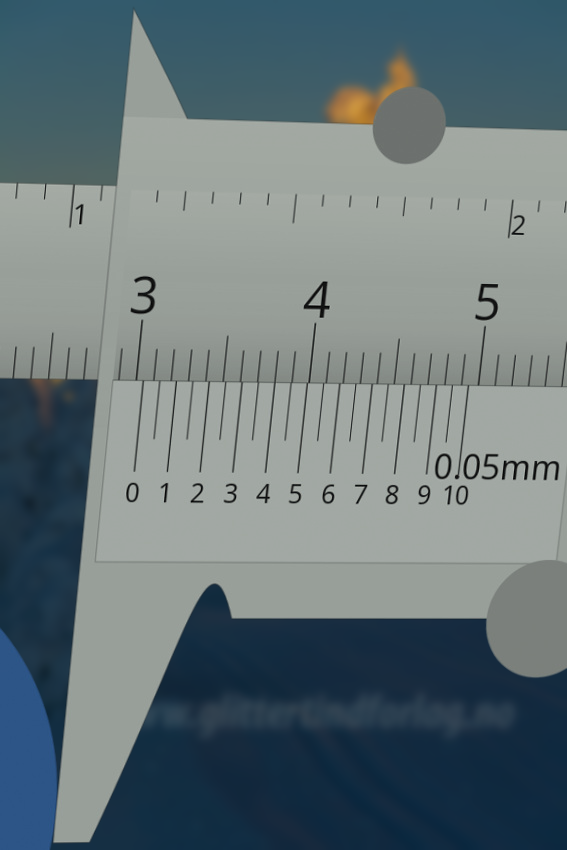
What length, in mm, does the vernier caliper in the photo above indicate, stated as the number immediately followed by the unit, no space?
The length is 30.4mm
